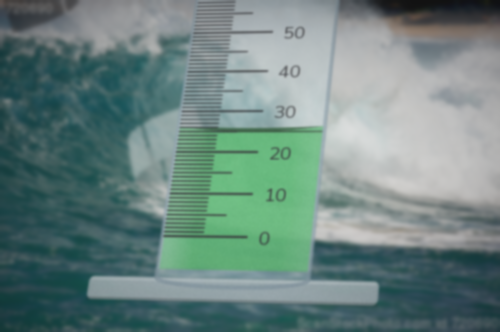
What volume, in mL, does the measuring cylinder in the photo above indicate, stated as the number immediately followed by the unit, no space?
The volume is 25mL
